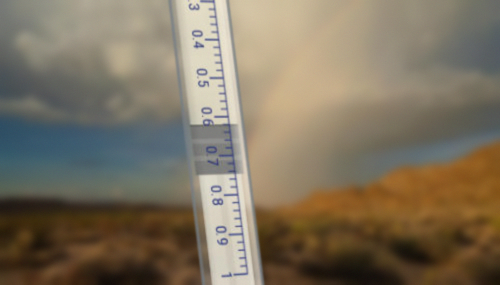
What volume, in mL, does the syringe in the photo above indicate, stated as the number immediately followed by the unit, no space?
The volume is 0.62mL
